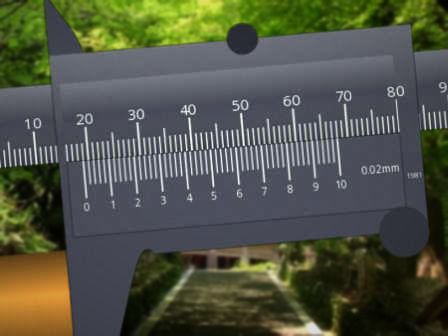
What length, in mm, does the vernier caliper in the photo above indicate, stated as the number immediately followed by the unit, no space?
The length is 19.0mm
